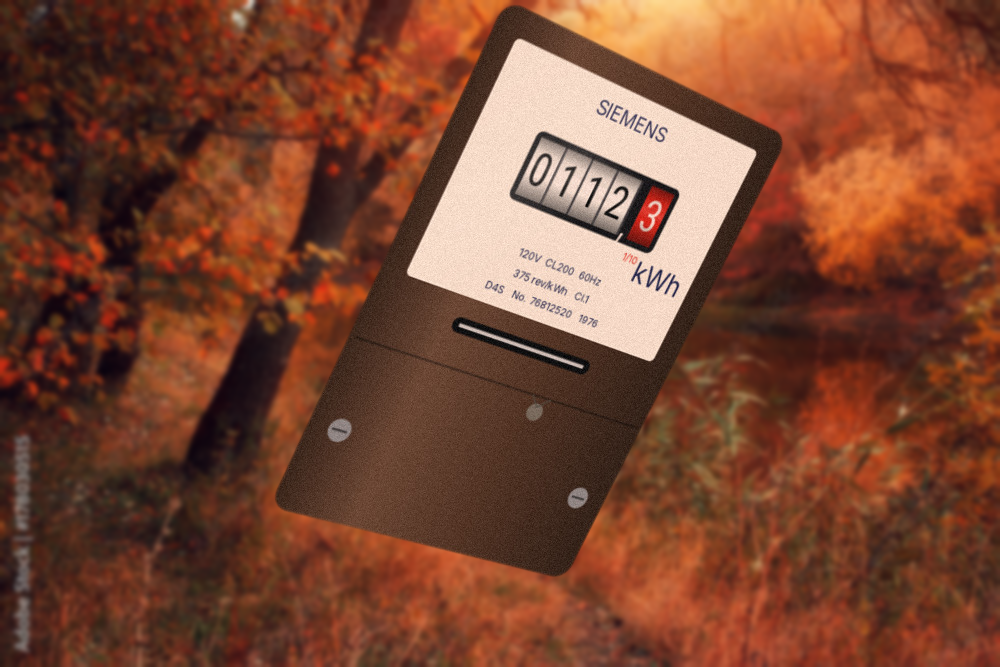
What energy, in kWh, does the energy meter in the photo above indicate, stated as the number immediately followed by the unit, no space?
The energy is 112.3kWh
